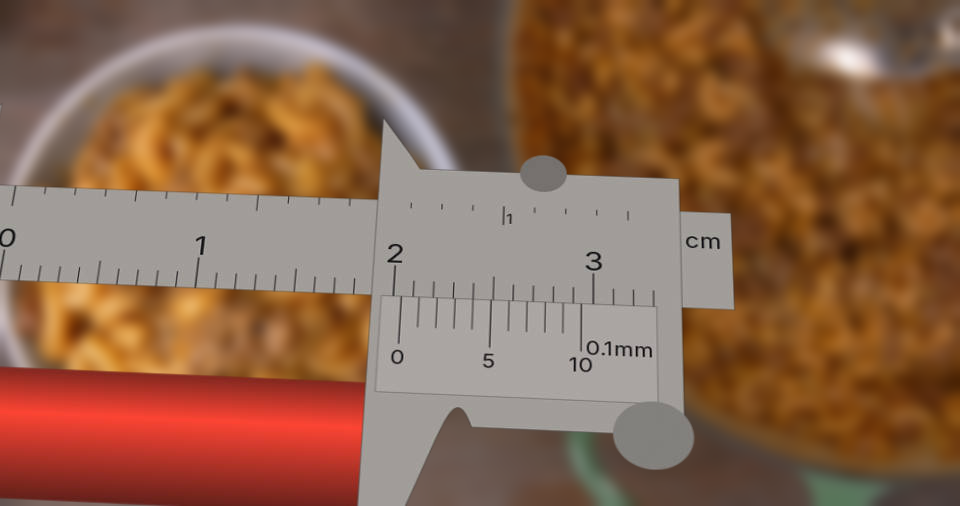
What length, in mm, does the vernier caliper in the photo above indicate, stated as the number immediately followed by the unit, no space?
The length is 20.4mm
